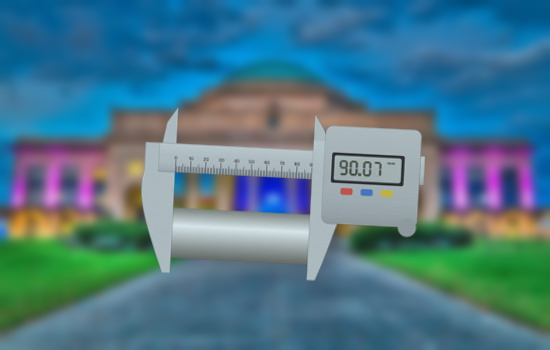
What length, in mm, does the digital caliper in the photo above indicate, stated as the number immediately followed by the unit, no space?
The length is 90.07mm
